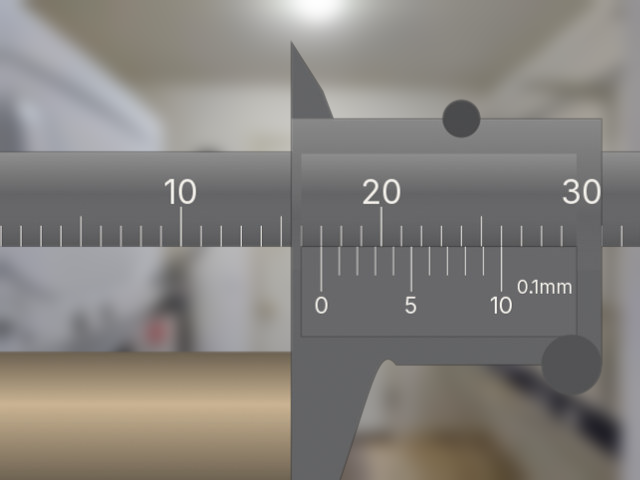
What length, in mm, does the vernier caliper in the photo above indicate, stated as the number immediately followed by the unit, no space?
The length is 17.0mm
